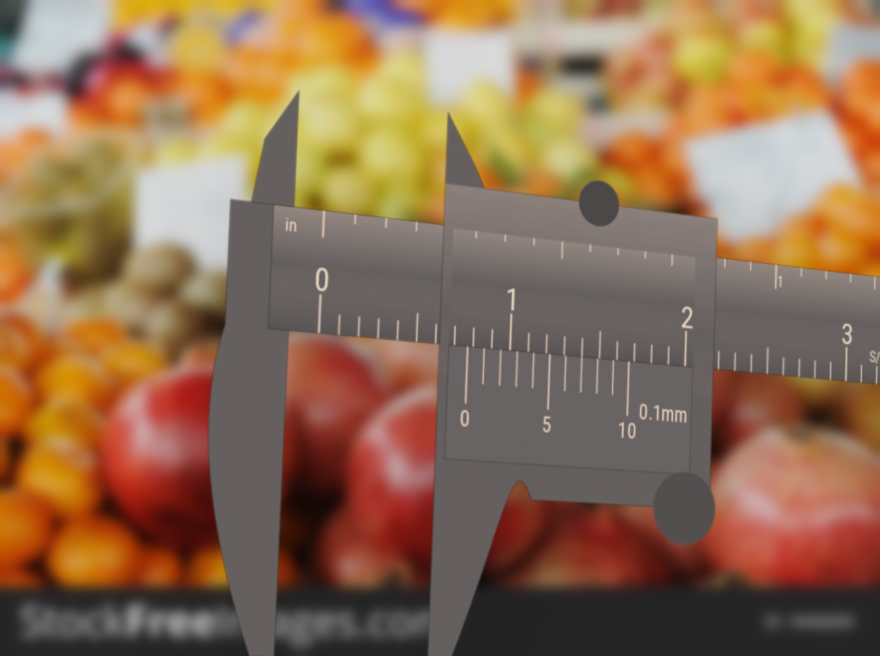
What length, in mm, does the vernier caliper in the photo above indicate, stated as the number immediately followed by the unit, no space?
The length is 7.7mm
